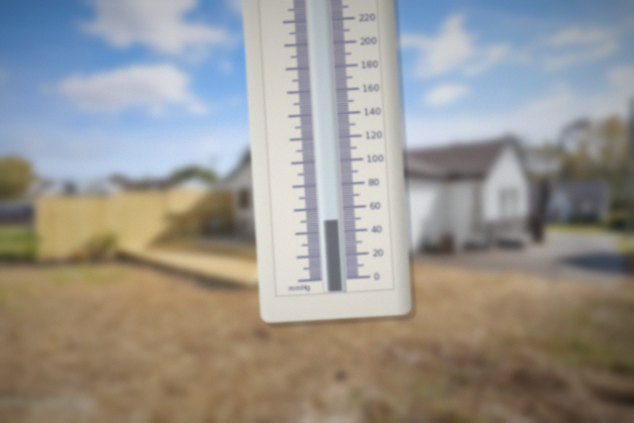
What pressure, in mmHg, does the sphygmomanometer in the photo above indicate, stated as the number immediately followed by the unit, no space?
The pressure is 50mmHg
